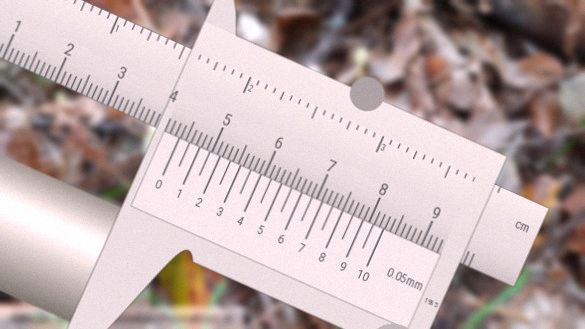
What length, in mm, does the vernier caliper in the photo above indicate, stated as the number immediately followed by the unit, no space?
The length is 43.8mm
